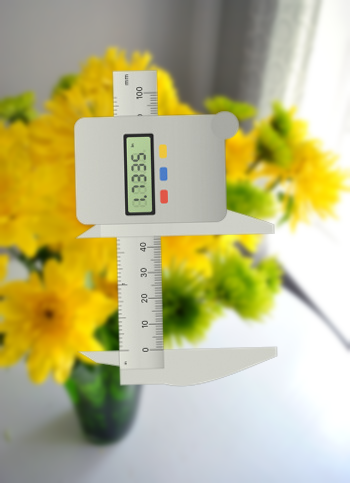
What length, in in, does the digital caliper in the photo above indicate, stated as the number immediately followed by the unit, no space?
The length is 1.7335in
